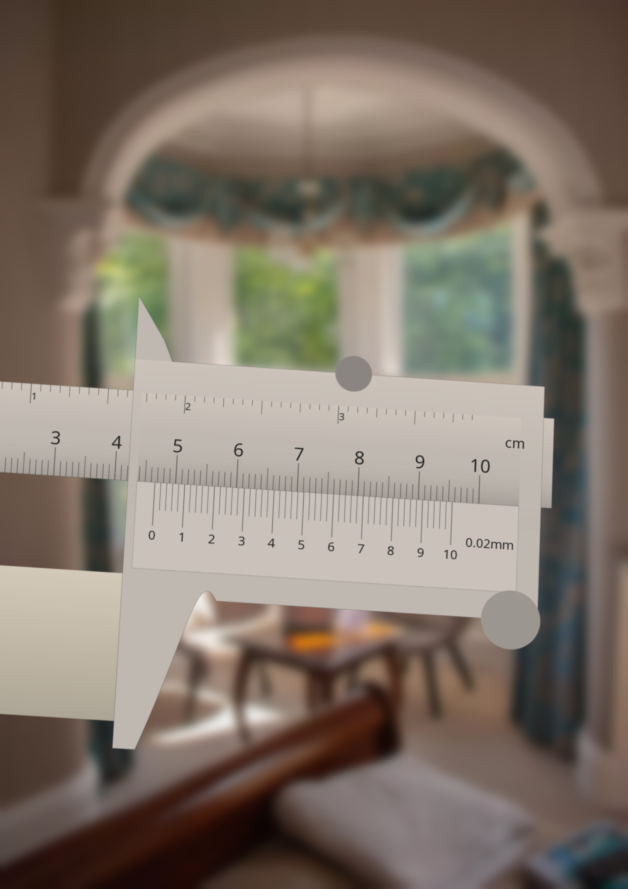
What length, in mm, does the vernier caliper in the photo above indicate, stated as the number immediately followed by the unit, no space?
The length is 46.6mm
